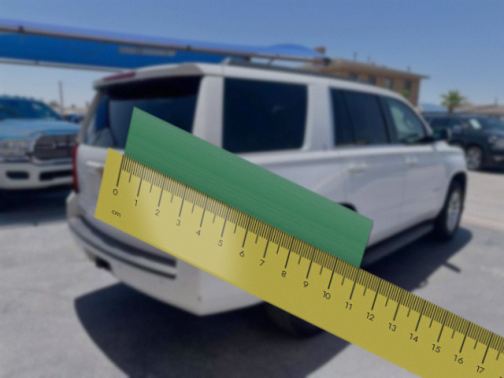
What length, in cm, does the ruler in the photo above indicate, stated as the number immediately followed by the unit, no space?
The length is 11cm
